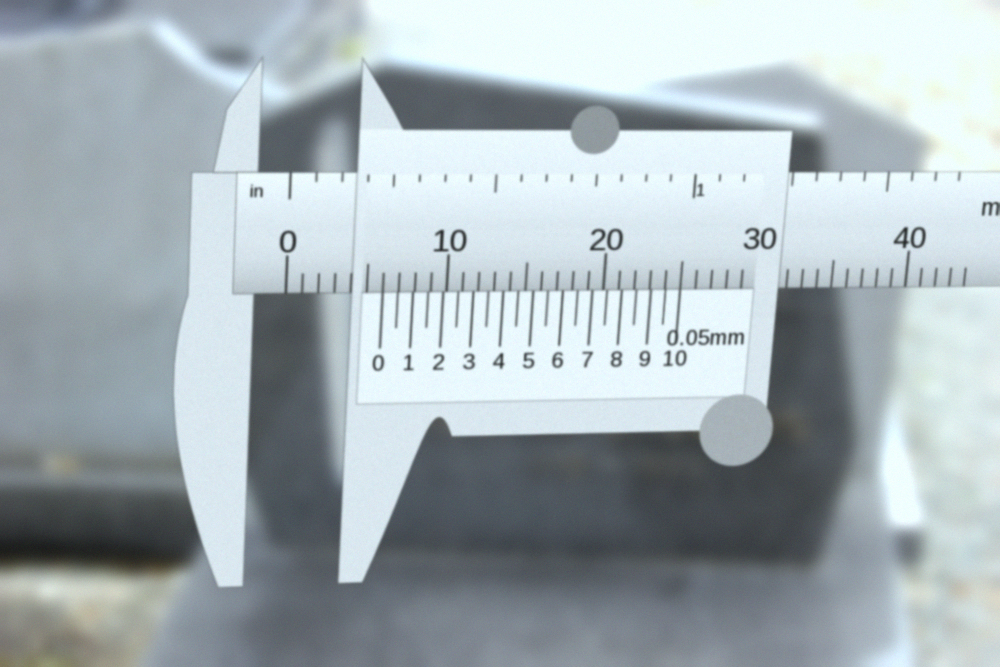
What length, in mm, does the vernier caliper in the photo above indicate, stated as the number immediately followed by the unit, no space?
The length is 6.0mm
